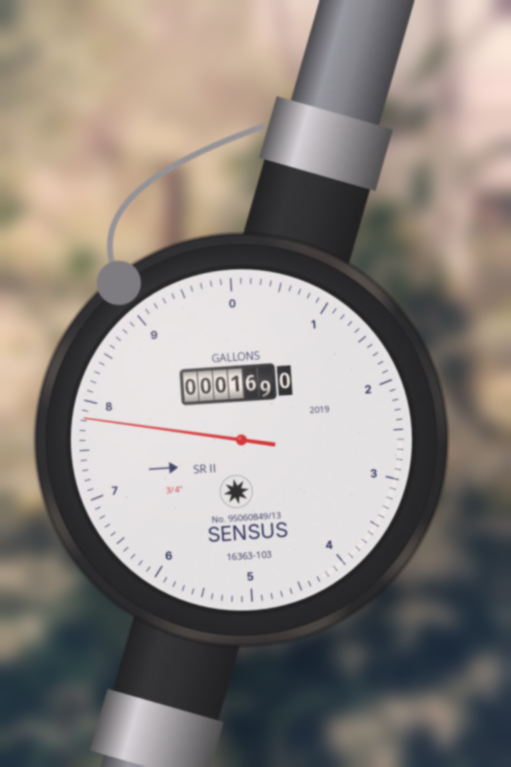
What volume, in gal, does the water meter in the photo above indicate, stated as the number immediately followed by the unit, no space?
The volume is 1687.8gal
